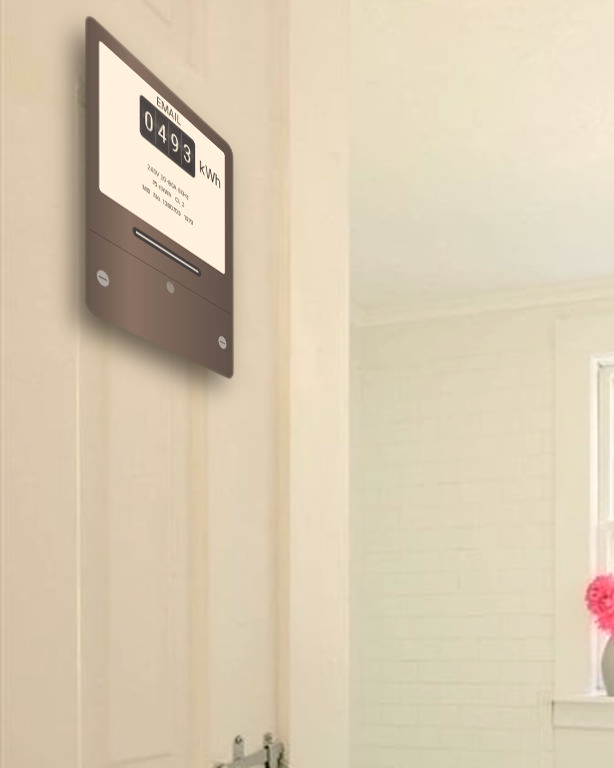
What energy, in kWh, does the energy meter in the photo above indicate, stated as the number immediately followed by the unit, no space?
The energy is 493kWh
